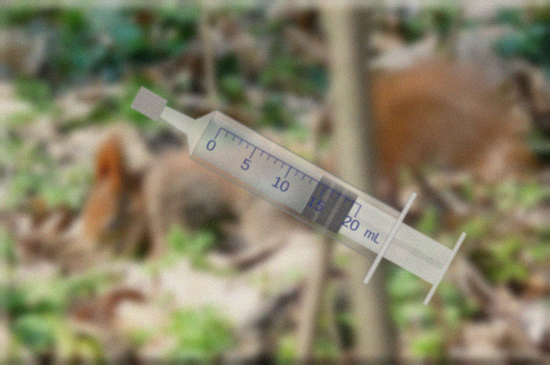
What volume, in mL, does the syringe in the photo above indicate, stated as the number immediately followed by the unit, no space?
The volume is 14mL
